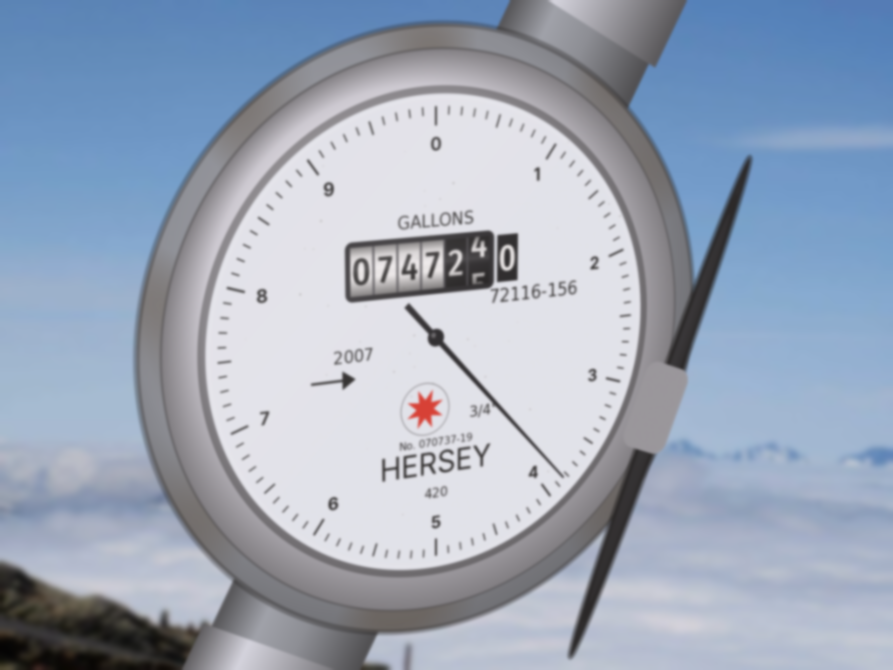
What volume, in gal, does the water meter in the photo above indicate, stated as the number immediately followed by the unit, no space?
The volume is 747243.8gal
